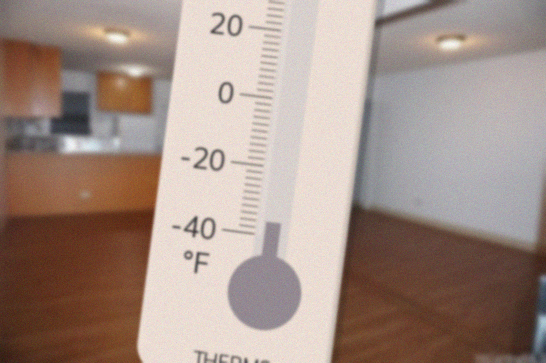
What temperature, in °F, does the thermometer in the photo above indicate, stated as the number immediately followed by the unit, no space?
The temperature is -36°F
